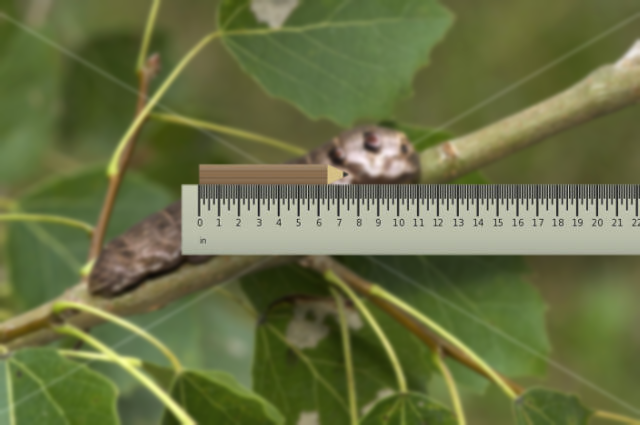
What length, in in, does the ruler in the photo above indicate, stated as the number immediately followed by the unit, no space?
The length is 7.5in
